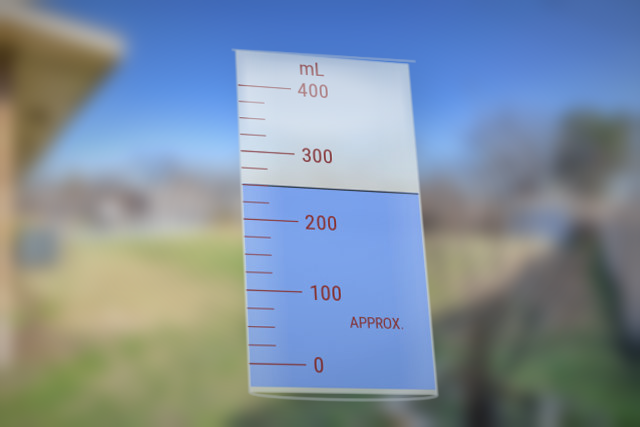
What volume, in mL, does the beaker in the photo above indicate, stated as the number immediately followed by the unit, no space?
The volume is 250mL
